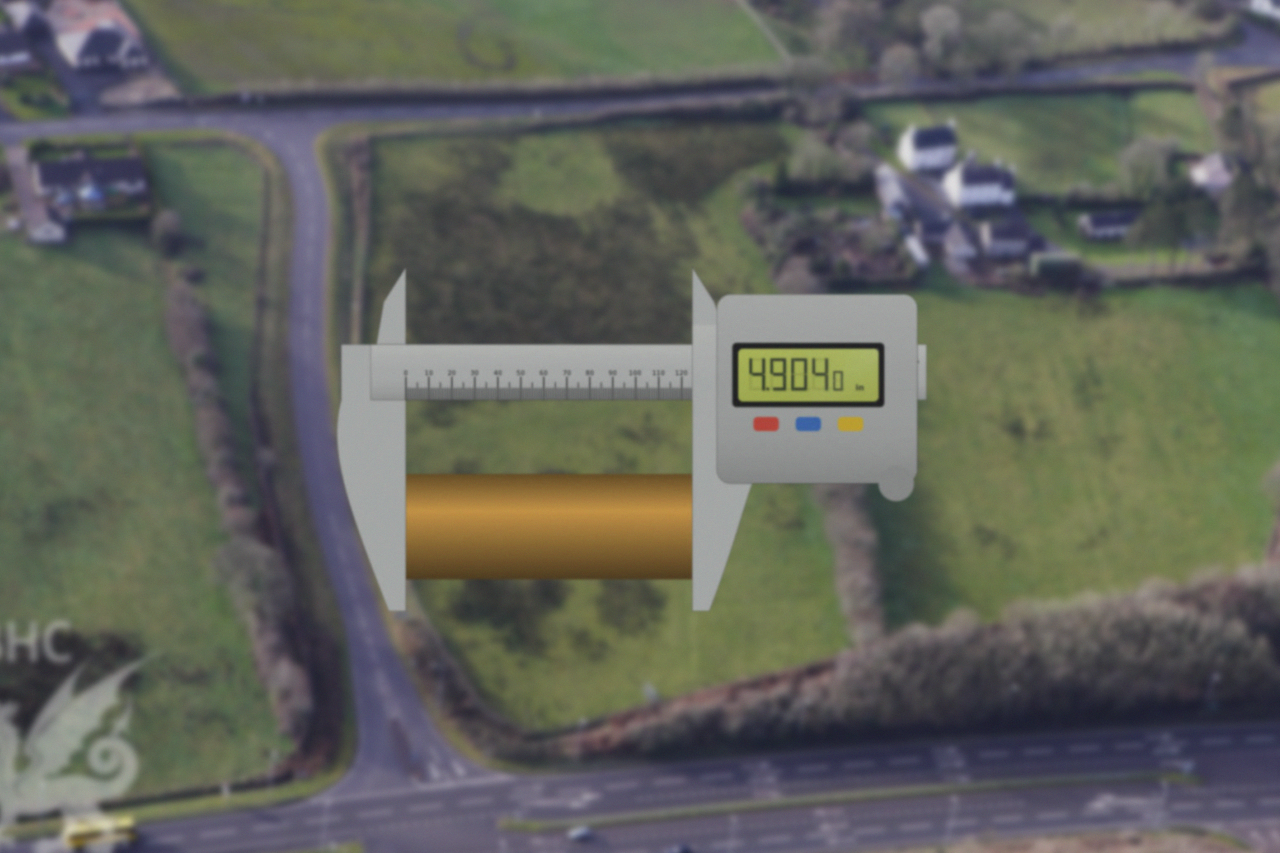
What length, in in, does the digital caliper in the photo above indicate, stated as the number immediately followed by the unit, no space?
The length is 4.9040in
